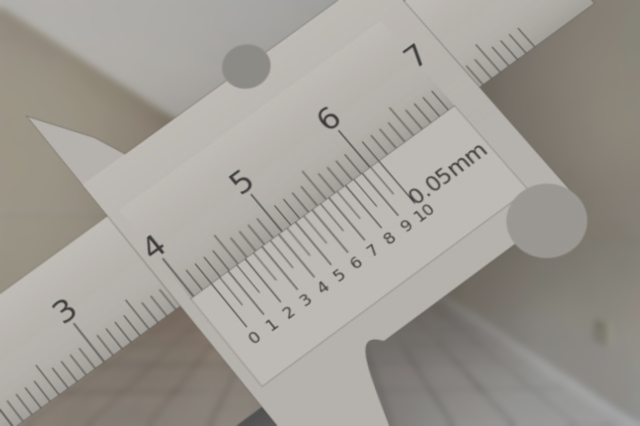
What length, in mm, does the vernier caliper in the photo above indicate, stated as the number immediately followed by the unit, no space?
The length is 42.0mm
